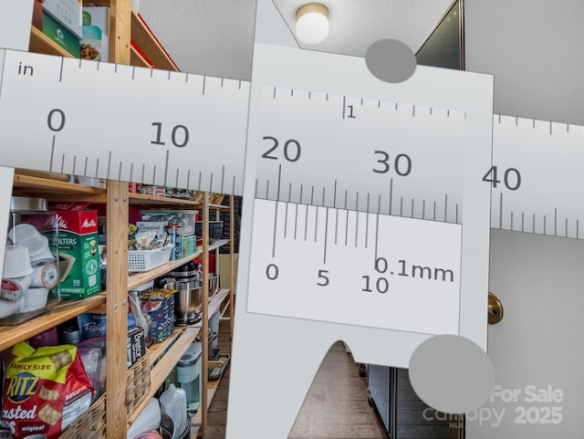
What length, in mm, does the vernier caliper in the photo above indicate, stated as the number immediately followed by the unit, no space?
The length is 19.9mm
